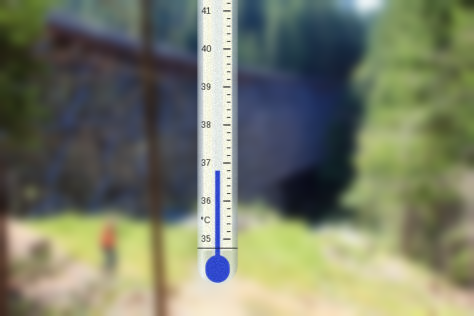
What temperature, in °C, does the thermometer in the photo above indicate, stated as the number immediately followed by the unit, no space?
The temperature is 36.8°C
